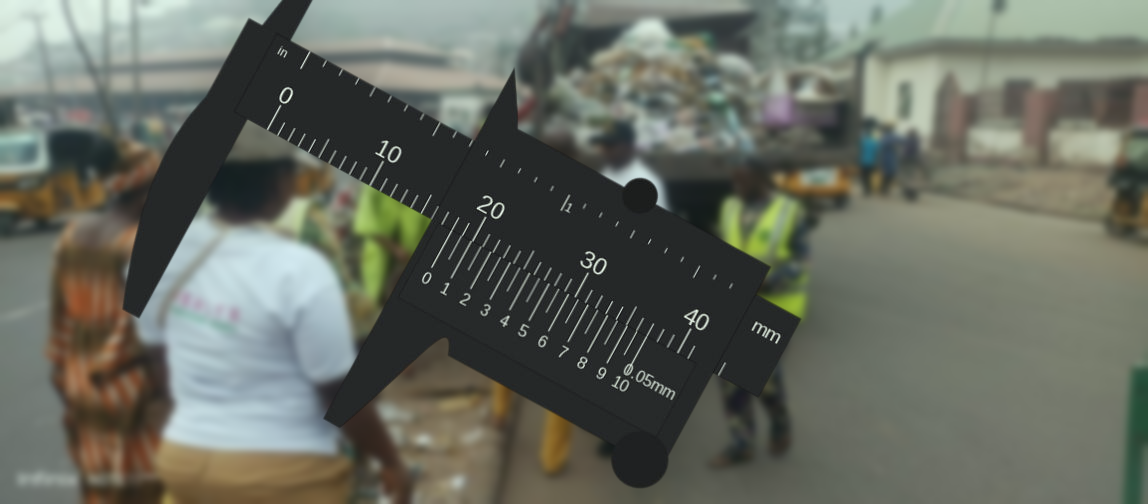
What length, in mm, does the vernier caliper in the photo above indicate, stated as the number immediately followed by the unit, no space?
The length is 18.0mm
